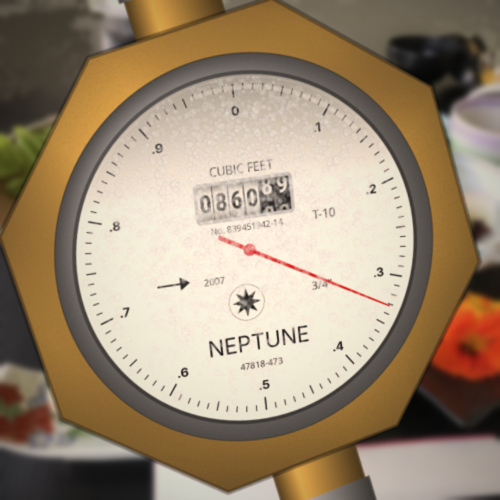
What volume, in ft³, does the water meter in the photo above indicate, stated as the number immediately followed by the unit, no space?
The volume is 86089.33ft³
